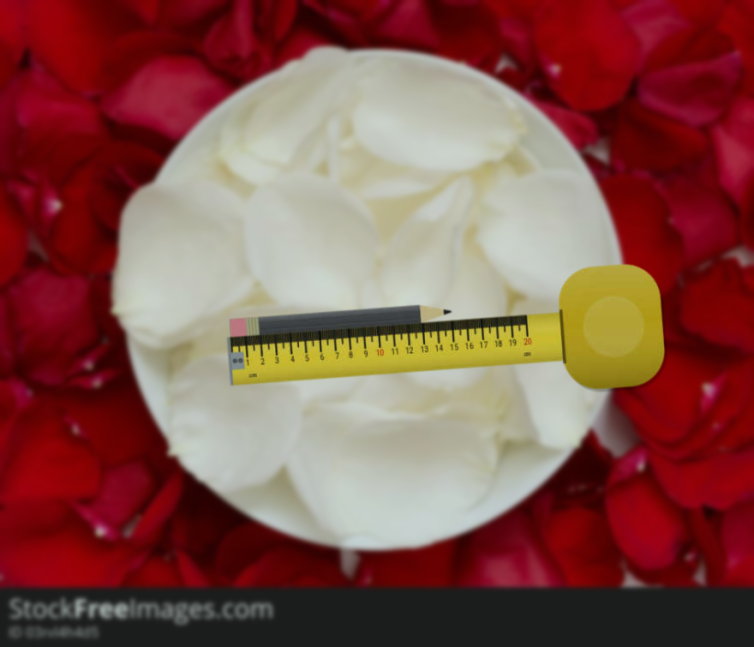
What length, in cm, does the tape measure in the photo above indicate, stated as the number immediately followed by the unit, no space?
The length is 15cm
